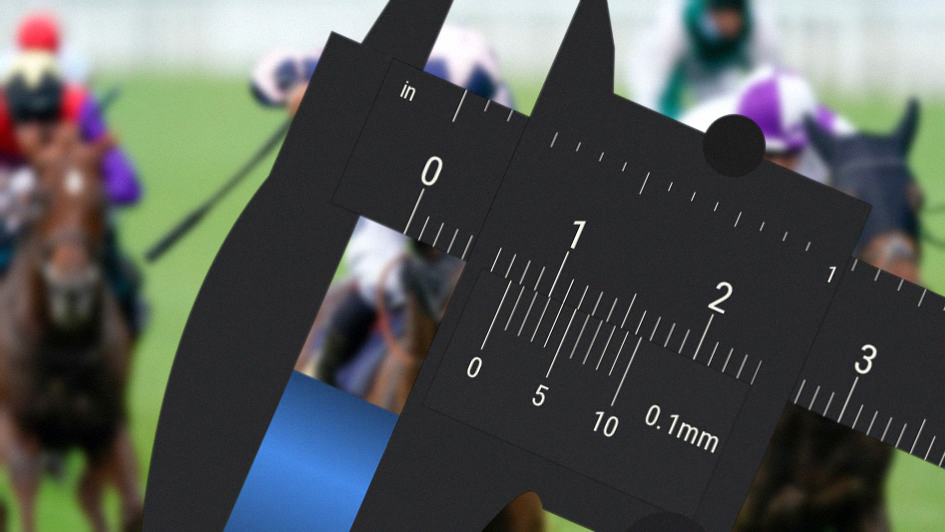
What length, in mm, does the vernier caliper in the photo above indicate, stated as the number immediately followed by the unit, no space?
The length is 7.4mm
